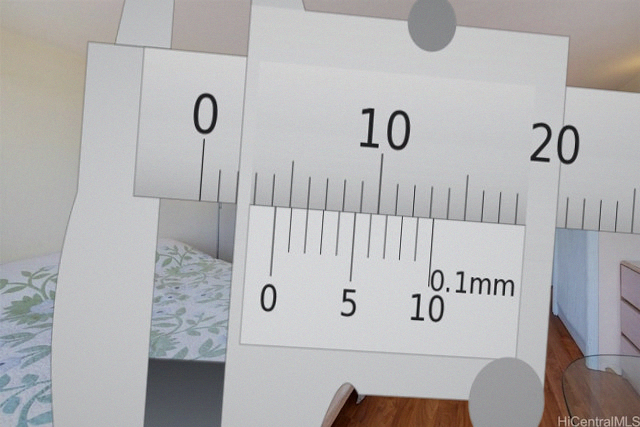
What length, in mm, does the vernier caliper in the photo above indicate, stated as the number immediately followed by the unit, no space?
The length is 4.2mm
